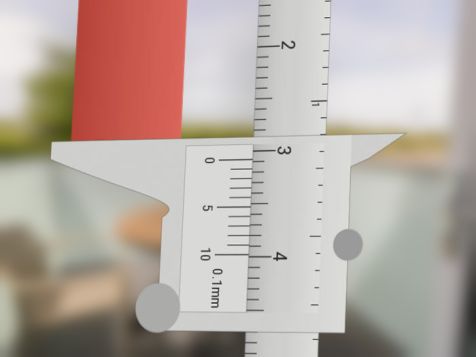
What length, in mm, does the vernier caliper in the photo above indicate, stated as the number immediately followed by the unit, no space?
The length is 30.8mm
